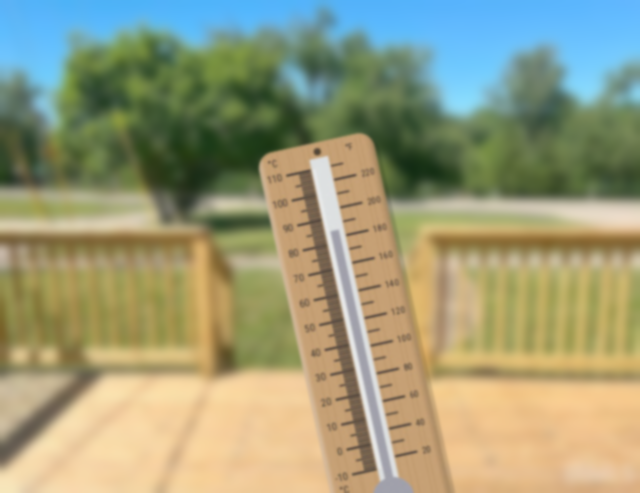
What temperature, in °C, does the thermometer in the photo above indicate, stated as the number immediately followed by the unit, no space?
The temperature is 85°C
